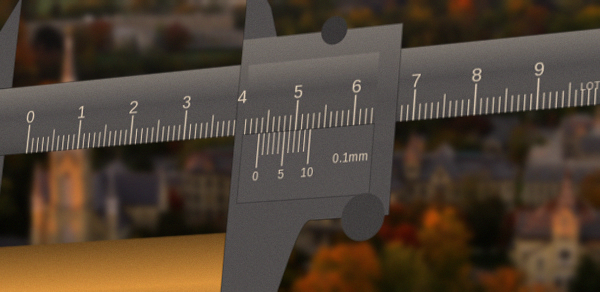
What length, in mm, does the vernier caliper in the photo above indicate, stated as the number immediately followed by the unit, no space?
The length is 43.6mm
